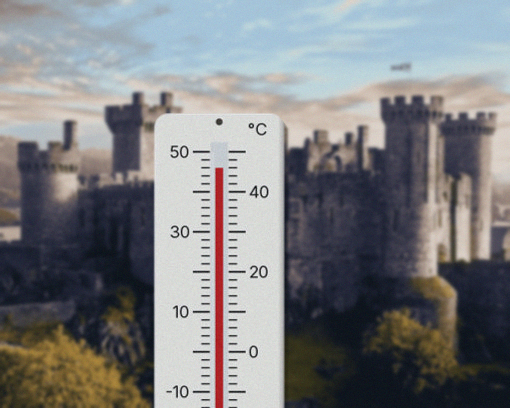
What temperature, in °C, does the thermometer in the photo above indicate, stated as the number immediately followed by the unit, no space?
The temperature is 46°C
